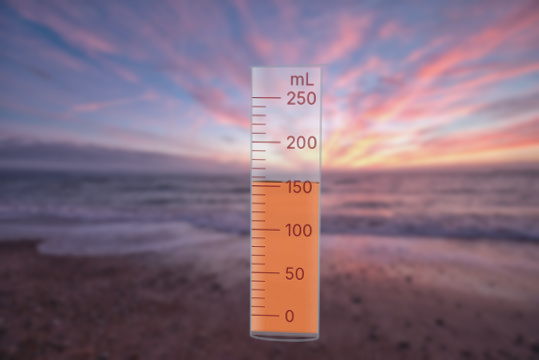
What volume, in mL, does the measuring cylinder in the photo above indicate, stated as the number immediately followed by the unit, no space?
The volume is 155mL
